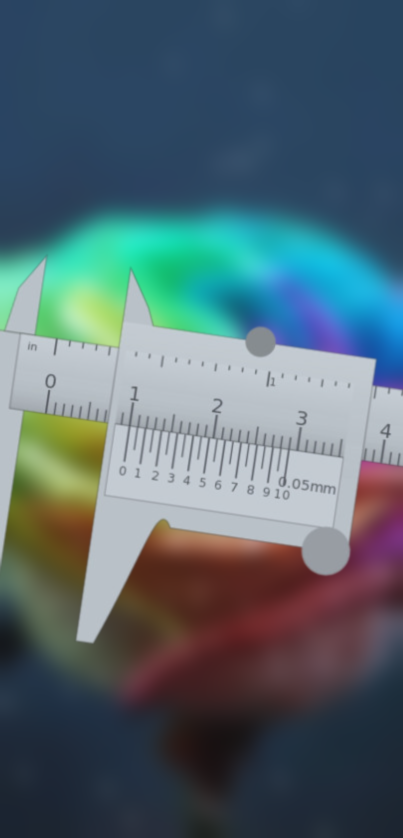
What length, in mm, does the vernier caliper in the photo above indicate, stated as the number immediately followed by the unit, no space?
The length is 10.0mm
